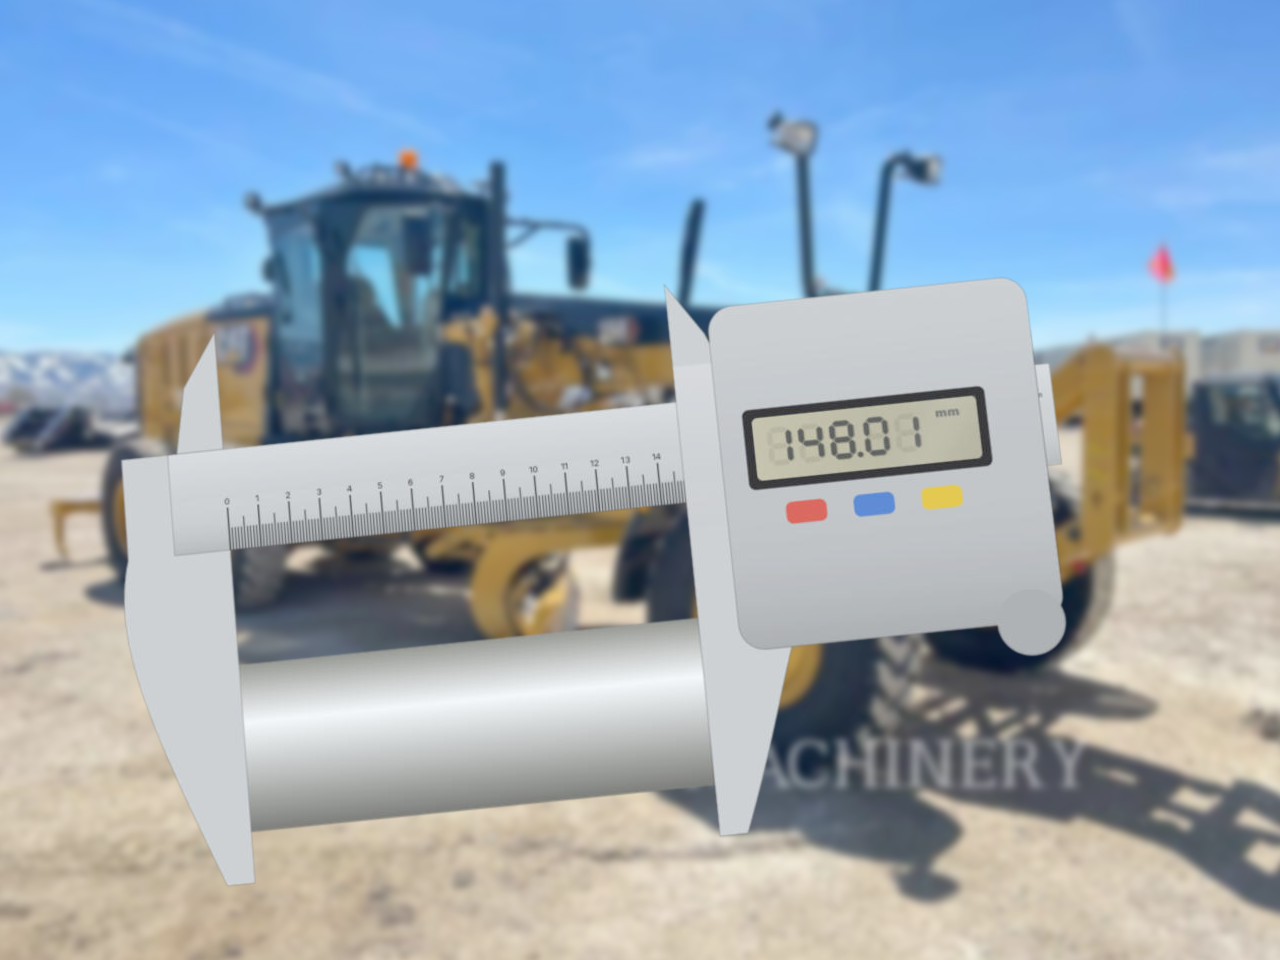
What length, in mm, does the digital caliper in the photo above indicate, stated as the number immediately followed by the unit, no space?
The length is 148.01mm
